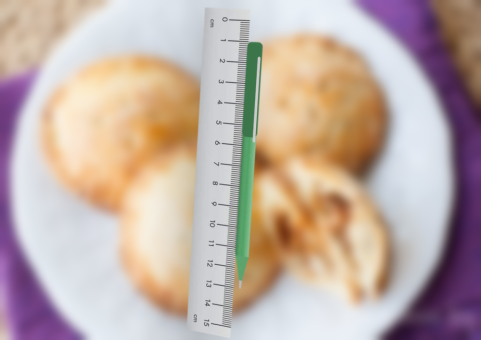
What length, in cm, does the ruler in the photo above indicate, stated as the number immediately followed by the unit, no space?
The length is 12cm
